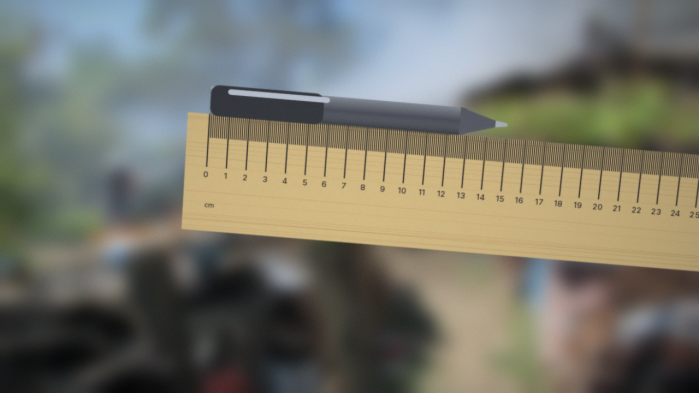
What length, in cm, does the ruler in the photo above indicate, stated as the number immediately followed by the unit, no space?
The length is 15cm
